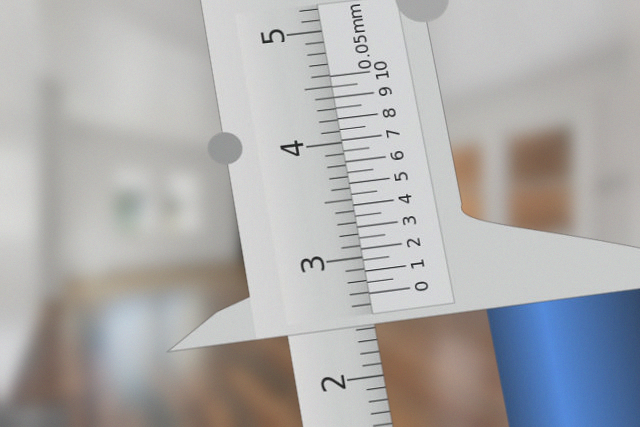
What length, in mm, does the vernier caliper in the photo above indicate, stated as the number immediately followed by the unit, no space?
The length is 26.9mm
